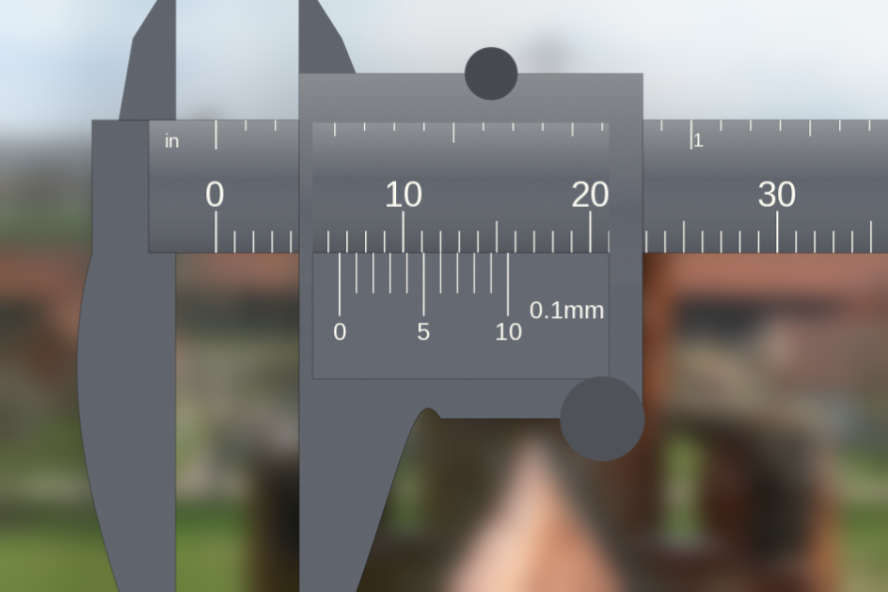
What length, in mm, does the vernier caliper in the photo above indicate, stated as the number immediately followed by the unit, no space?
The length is 6.6mm
